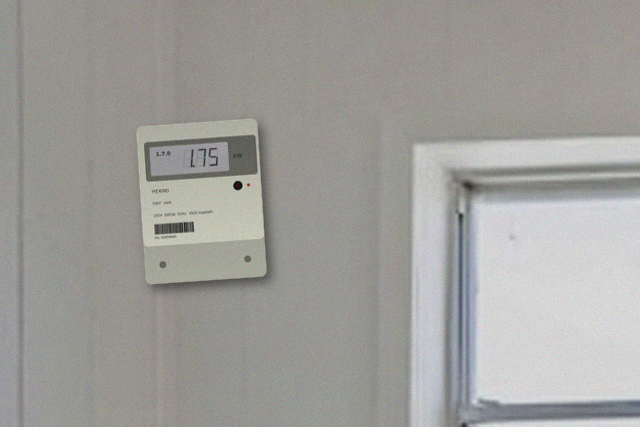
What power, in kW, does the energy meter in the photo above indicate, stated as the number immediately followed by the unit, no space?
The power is 1.75kW
